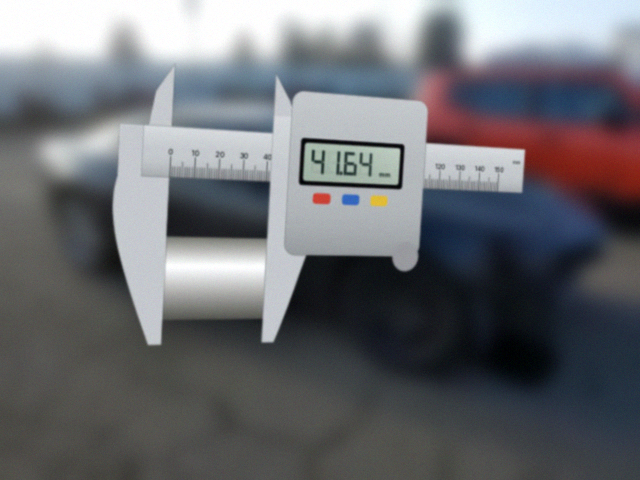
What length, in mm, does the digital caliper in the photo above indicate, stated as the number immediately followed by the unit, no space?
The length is 41.64mm
